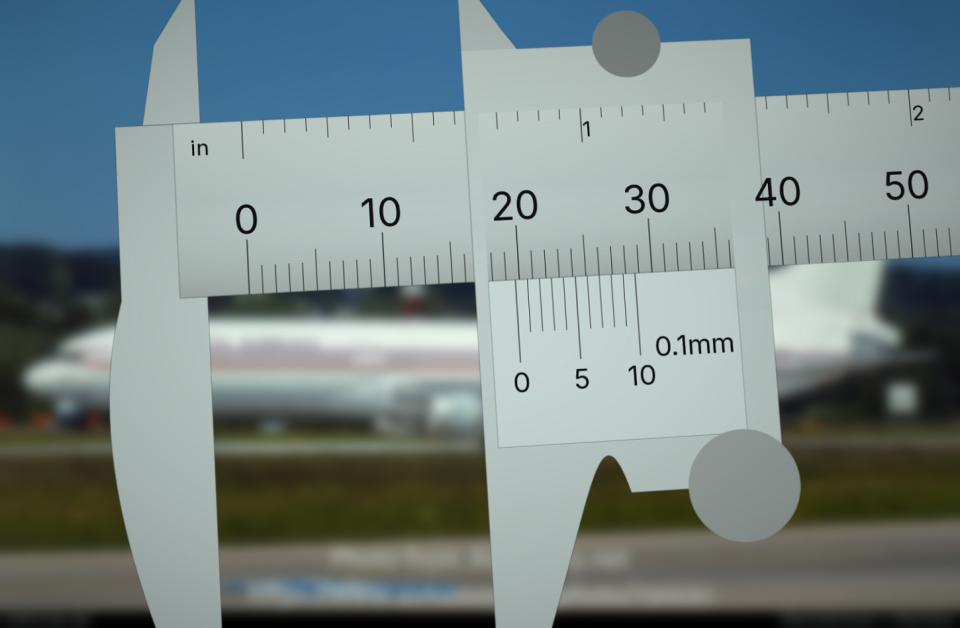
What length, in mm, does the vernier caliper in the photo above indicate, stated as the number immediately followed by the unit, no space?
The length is 19.7mm
